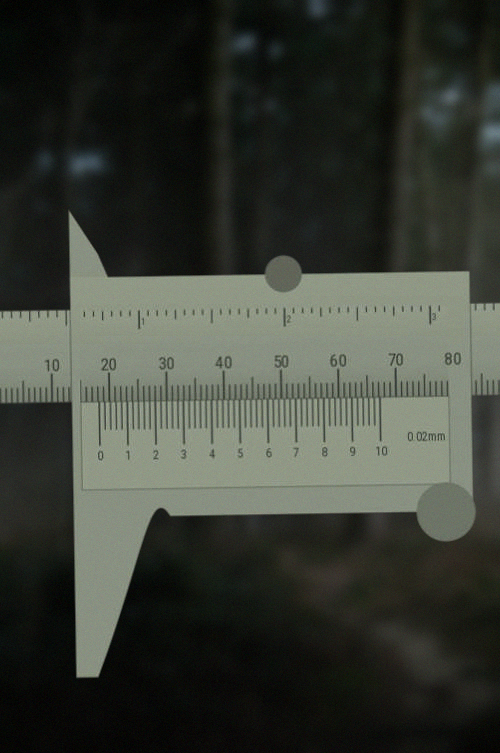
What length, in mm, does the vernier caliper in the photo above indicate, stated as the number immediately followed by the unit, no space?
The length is 18.2mm
